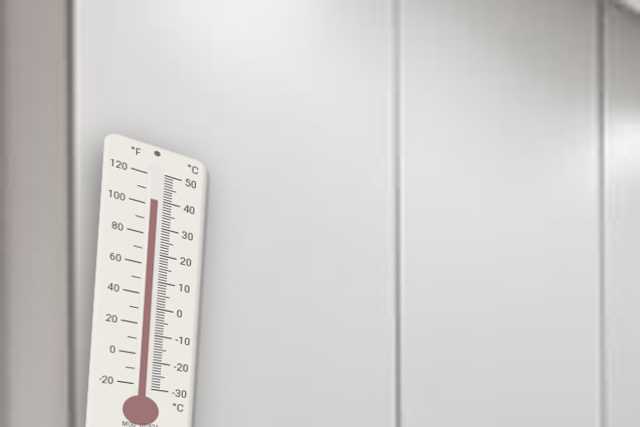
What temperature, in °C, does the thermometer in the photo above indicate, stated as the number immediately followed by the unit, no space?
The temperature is 40°C
